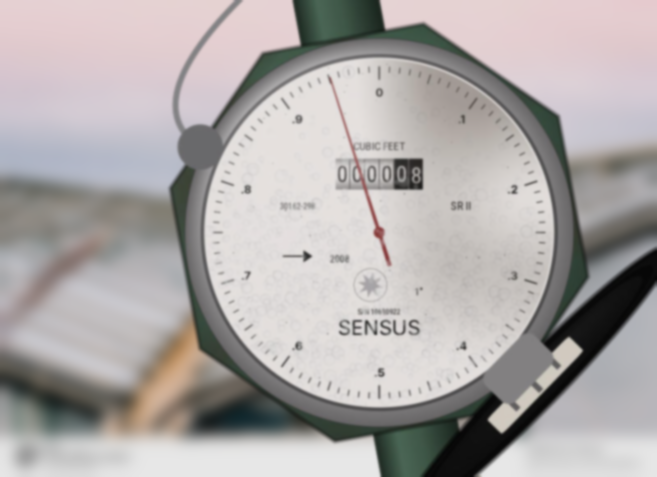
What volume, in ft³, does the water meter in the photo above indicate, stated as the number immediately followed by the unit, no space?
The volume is 7.95ft³
